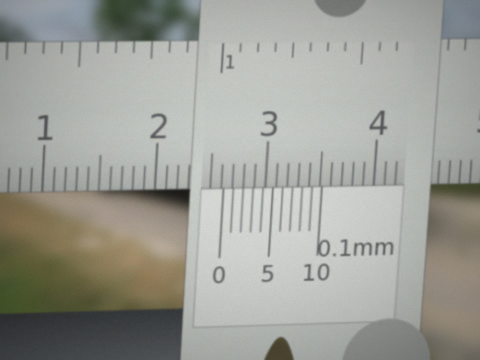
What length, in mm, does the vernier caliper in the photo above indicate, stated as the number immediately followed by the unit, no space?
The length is 26.2mm
